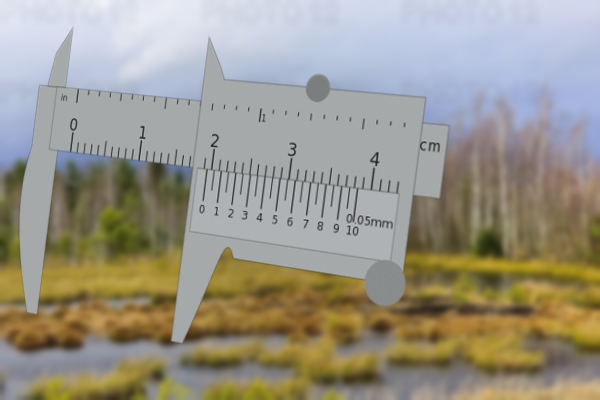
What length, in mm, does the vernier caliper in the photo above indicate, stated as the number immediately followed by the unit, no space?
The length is 19.4mm
